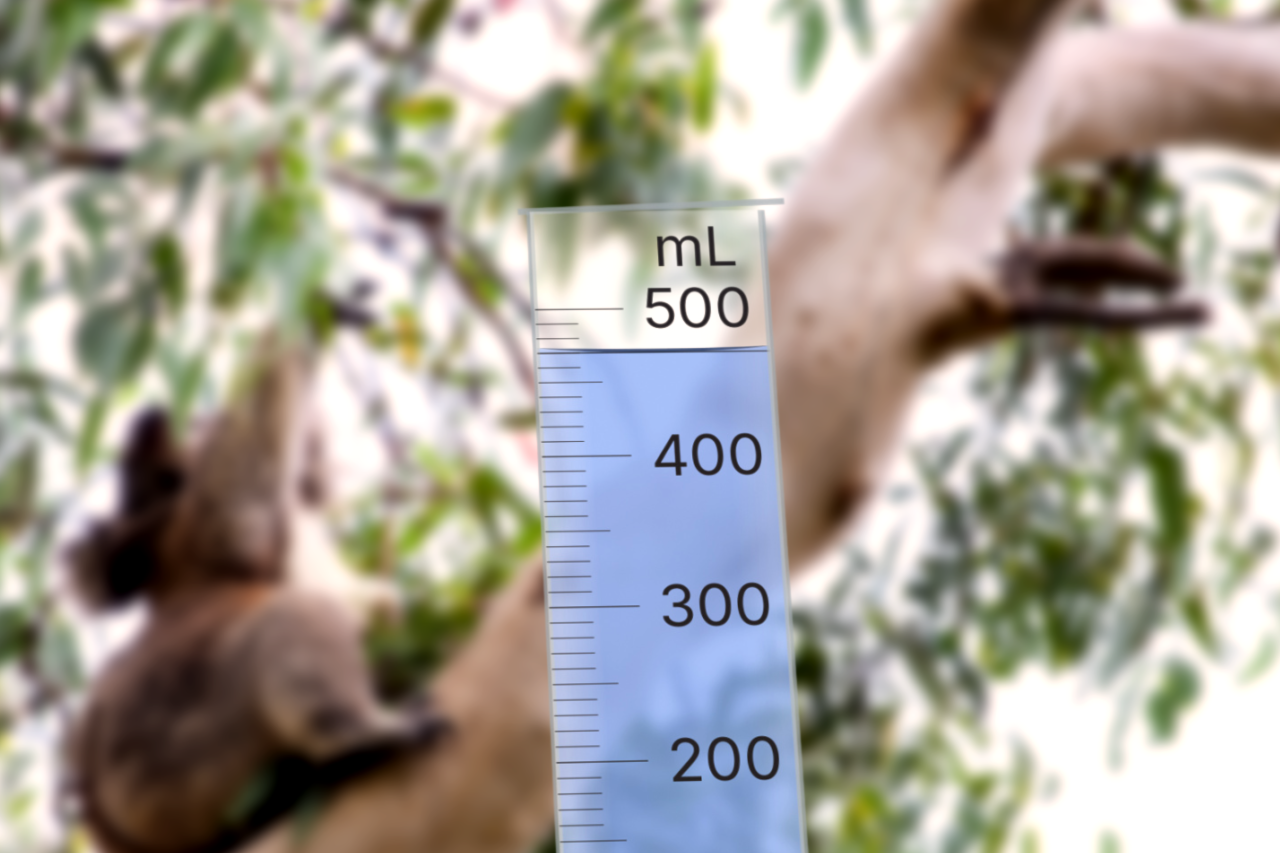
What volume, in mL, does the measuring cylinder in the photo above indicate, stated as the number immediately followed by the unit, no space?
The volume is 470mL
